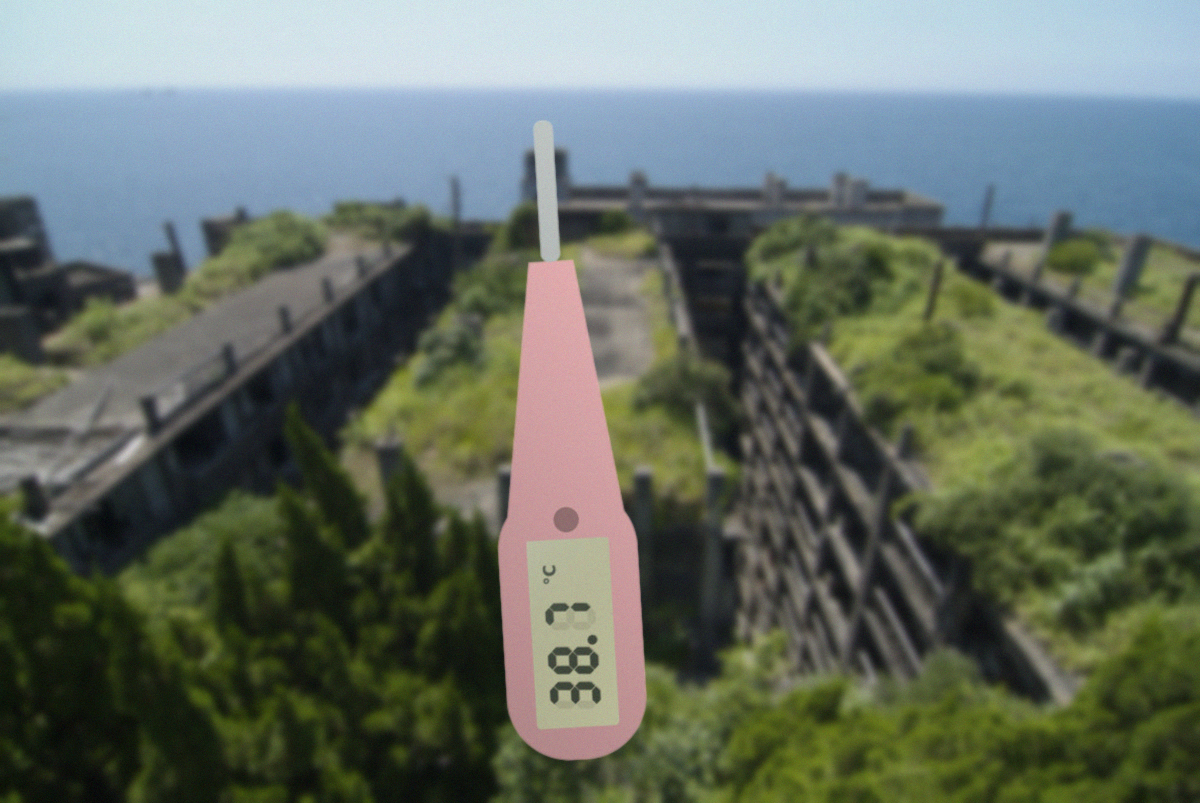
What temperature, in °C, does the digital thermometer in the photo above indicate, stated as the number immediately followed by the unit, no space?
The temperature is 38.7°C
